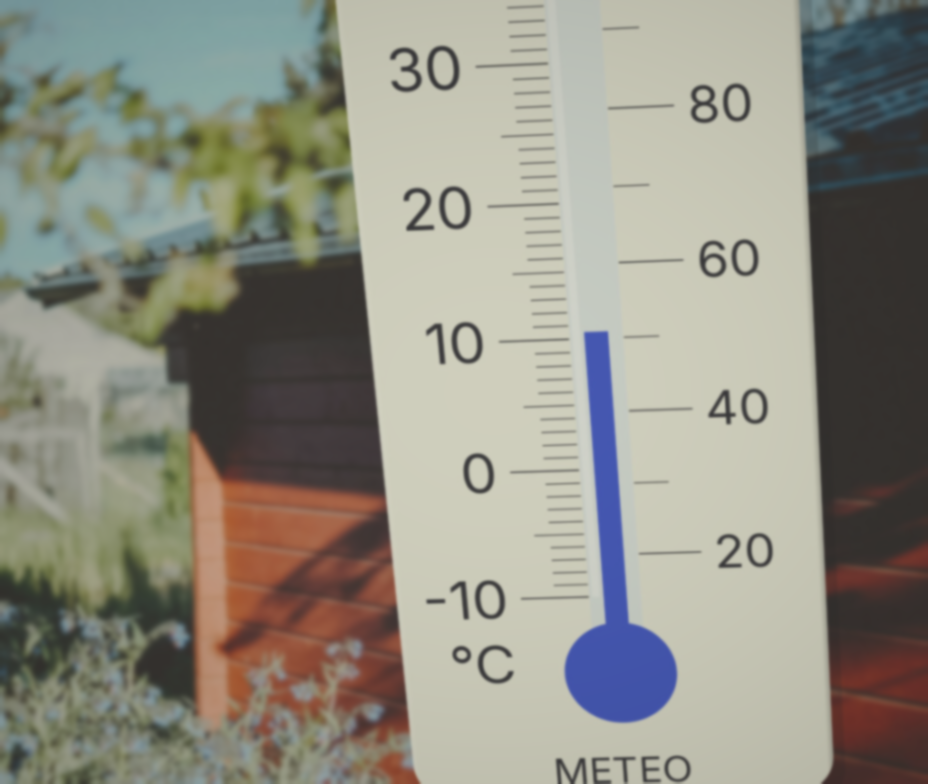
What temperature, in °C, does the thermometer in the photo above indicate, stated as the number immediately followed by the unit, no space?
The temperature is 10.5°C
